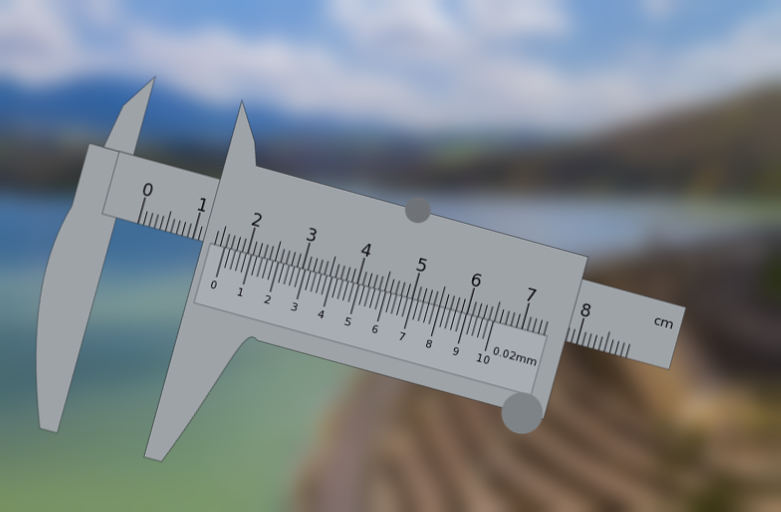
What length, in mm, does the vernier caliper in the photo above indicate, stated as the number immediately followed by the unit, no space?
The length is 15.8mm
